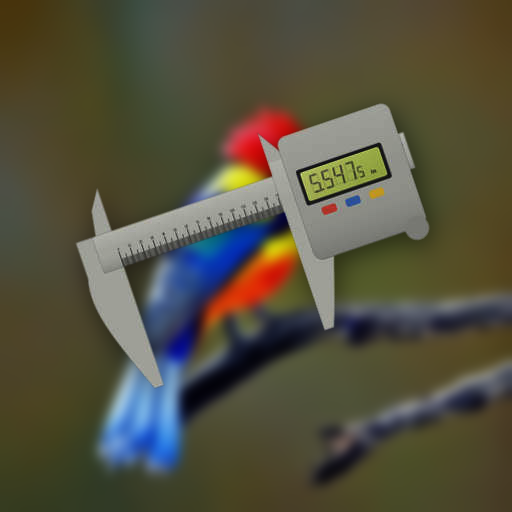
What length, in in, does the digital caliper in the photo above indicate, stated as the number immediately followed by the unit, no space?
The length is 5.5475in
